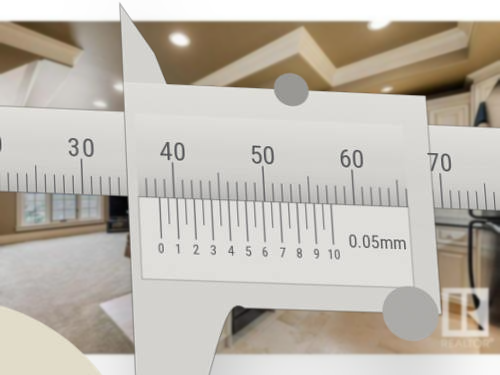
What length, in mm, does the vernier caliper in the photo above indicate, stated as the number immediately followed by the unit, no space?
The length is 38.4mm
